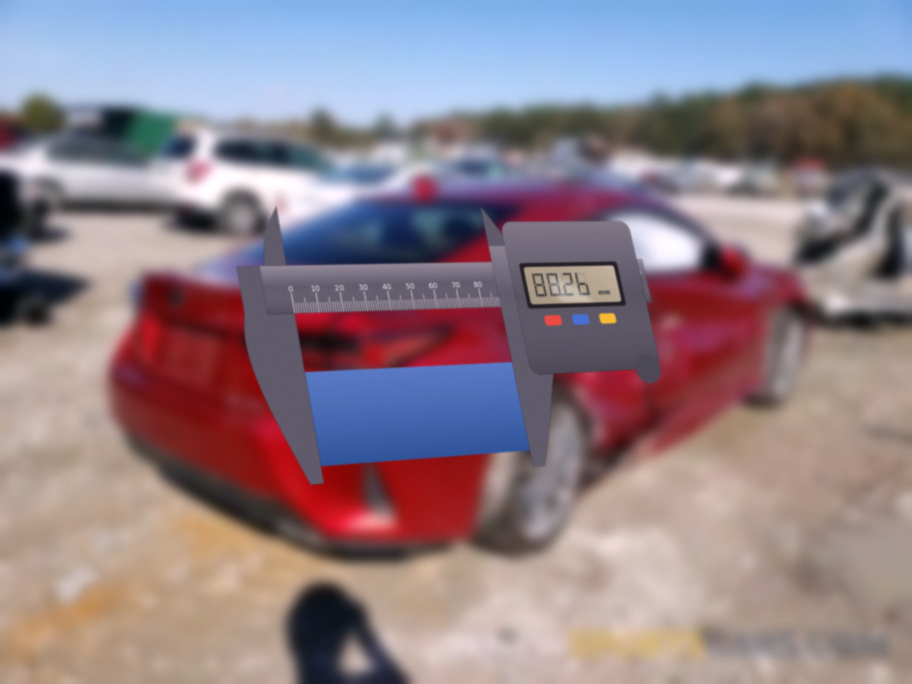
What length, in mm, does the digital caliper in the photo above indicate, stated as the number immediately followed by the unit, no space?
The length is 88.26mm
